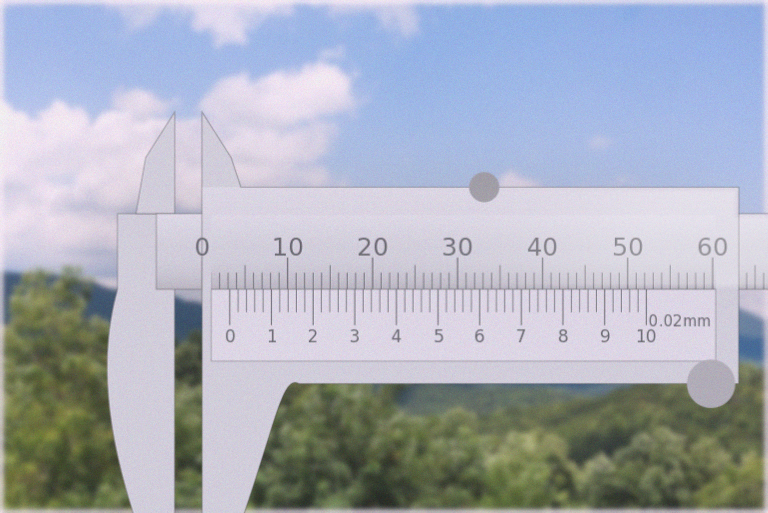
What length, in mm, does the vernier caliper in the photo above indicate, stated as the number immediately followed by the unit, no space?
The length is 3.2mm
